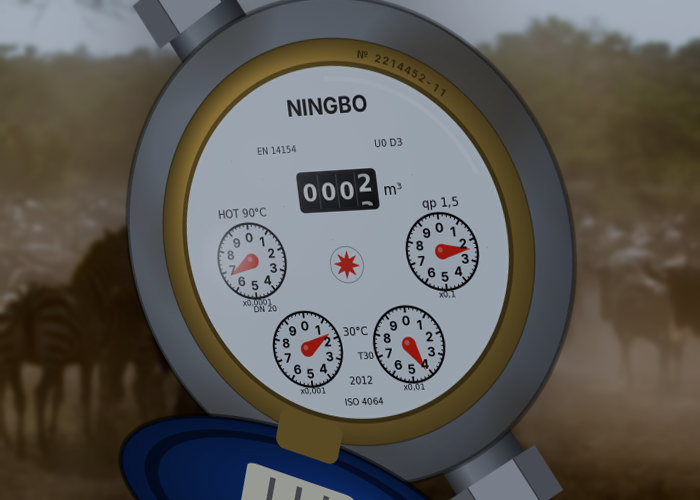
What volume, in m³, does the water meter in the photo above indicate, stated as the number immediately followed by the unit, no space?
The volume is 2.2416m³
